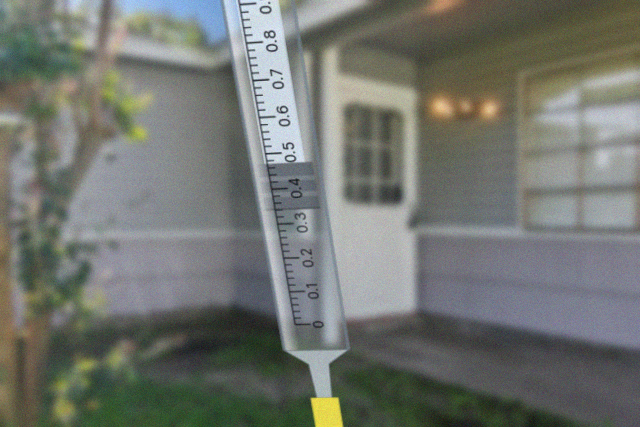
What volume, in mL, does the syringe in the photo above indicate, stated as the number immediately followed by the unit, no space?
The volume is 0.34mL
